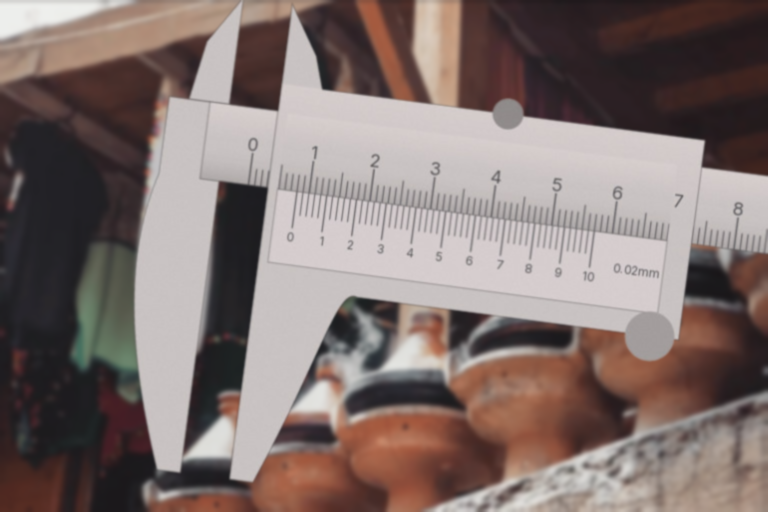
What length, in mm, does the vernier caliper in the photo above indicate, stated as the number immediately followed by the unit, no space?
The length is 8.0mm
